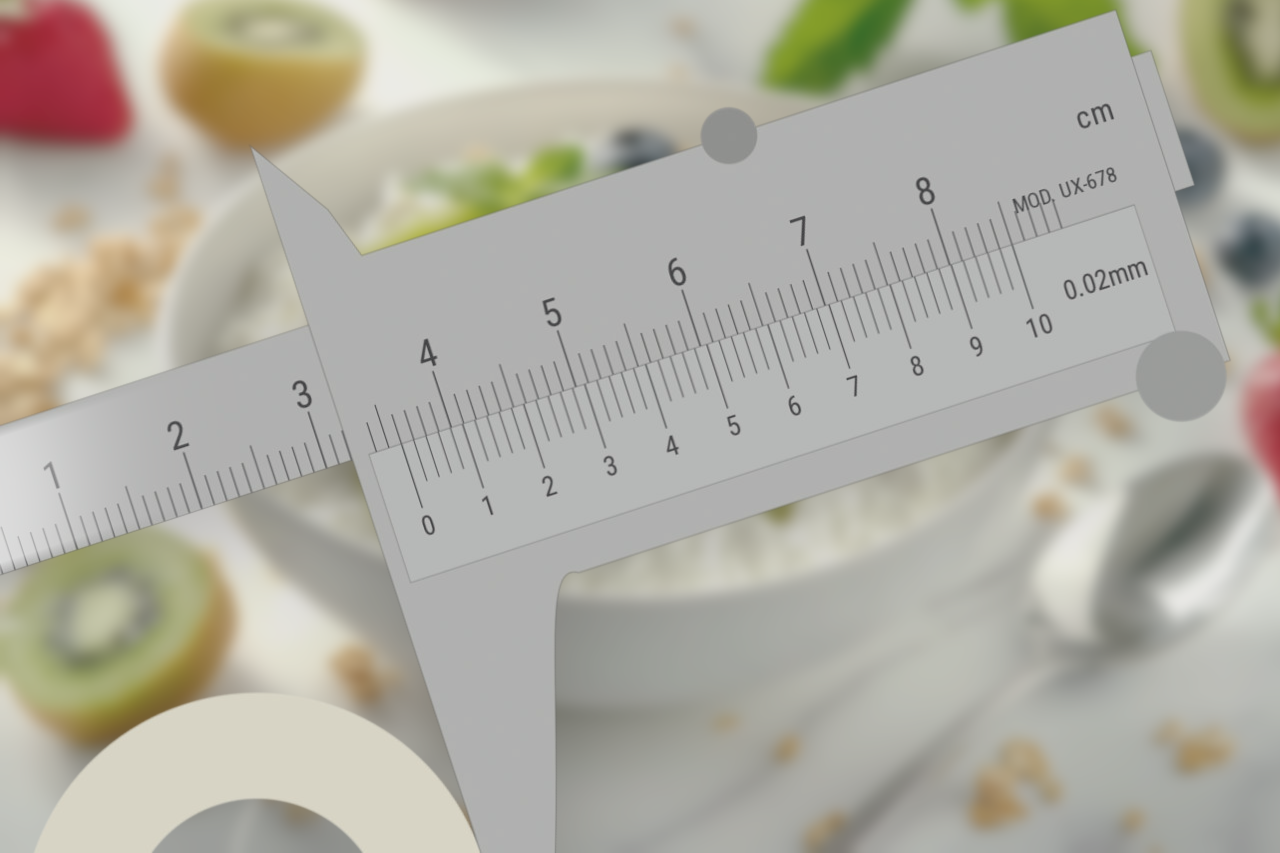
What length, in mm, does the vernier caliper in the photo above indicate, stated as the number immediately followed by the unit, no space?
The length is 36.0mm
